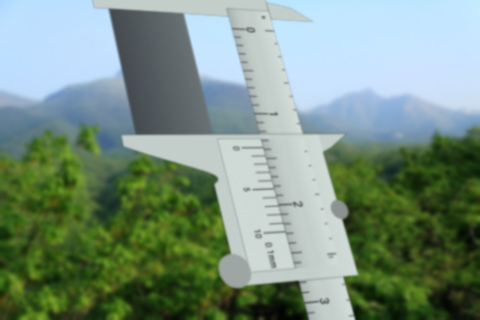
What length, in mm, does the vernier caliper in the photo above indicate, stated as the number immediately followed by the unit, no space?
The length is 13.8mm
